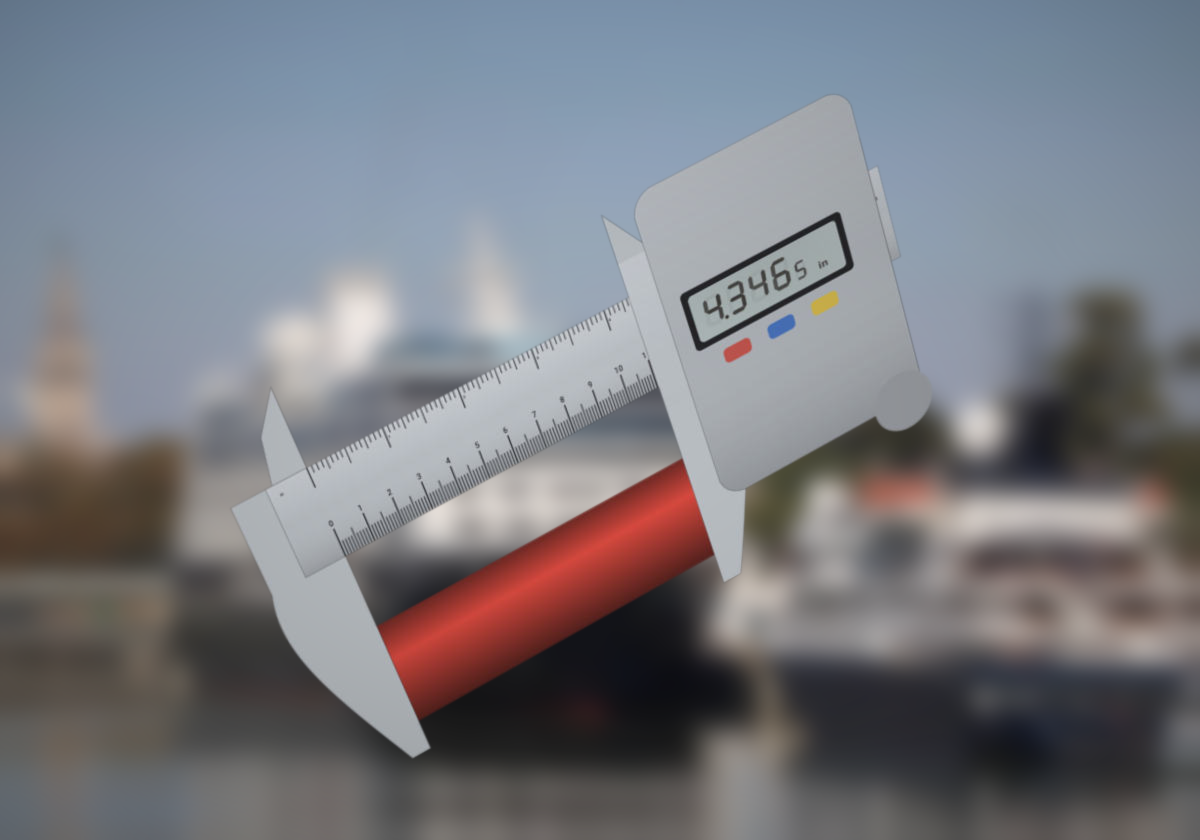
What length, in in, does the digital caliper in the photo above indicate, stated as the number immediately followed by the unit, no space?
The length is 4.3465in
